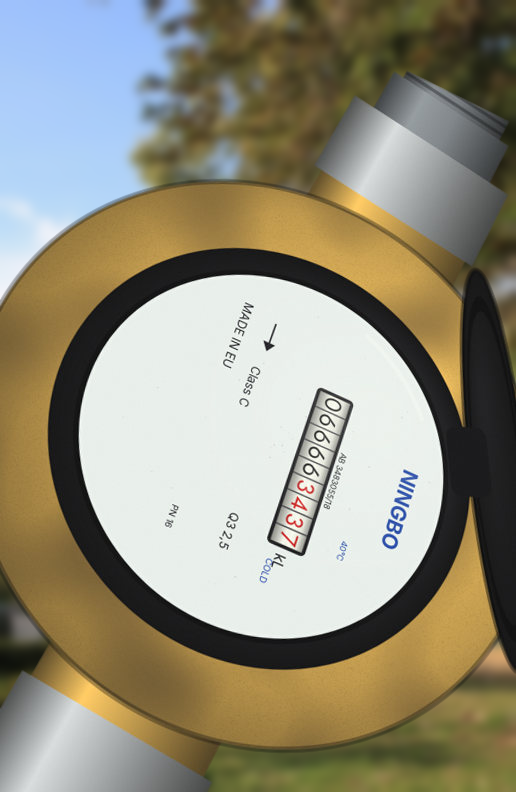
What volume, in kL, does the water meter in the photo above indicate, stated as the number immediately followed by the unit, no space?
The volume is 6666.3437kL
